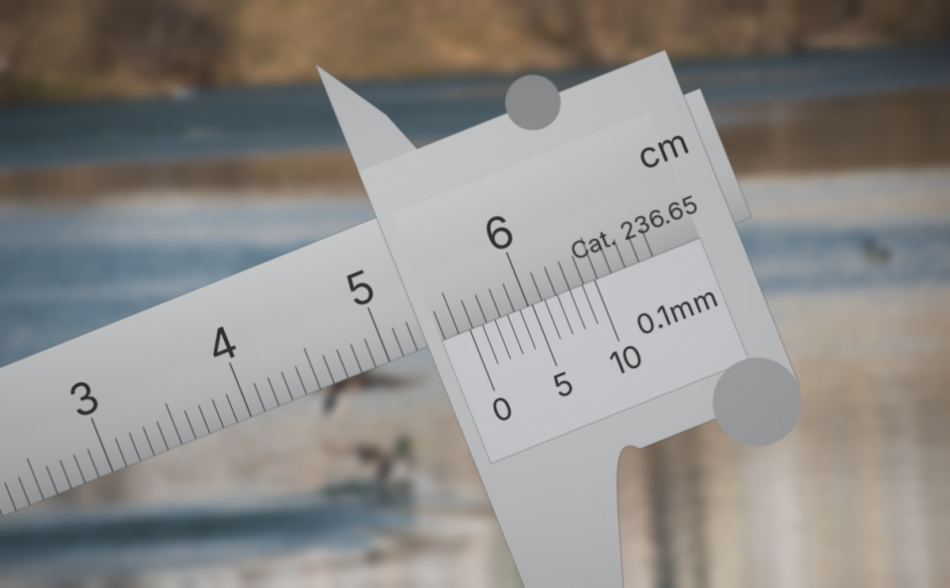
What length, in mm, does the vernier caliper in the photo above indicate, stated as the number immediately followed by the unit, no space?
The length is 55.8mm
